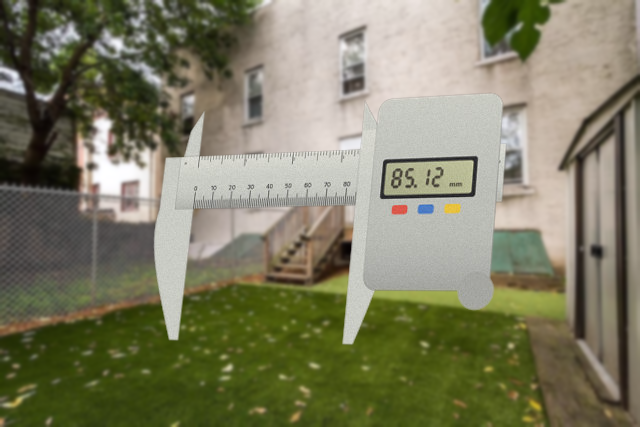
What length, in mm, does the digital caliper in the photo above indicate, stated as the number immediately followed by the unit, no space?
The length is 85.12mm
